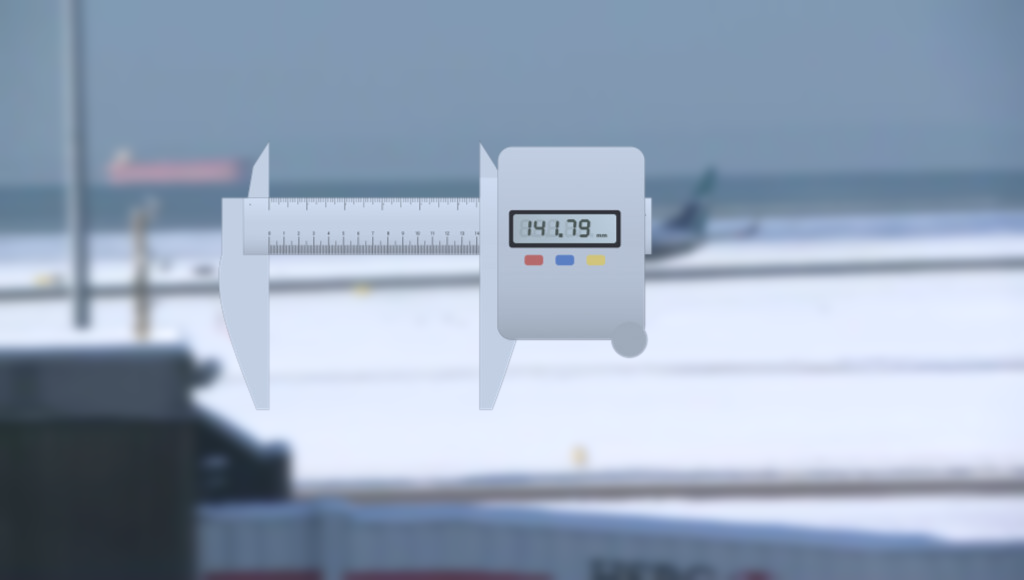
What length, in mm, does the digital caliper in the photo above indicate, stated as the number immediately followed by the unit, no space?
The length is 141.79mm
